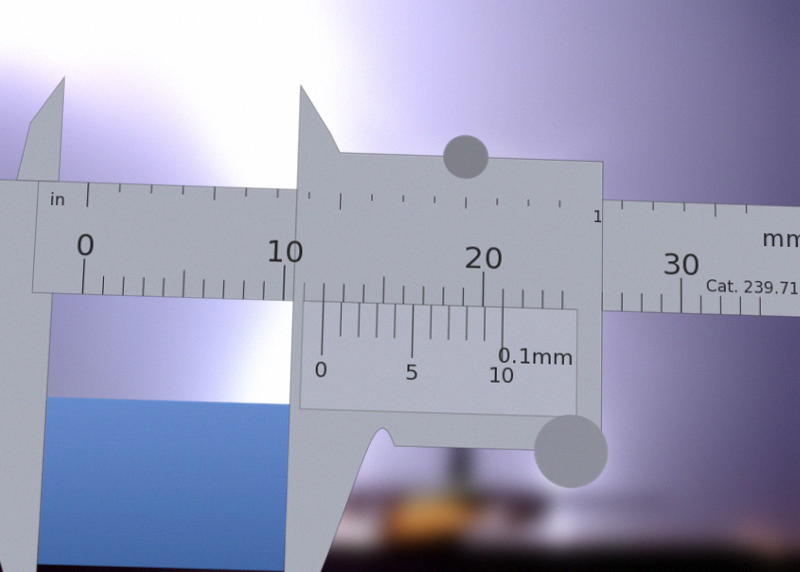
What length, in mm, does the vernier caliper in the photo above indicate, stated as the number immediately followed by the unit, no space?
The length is 12.0mm
